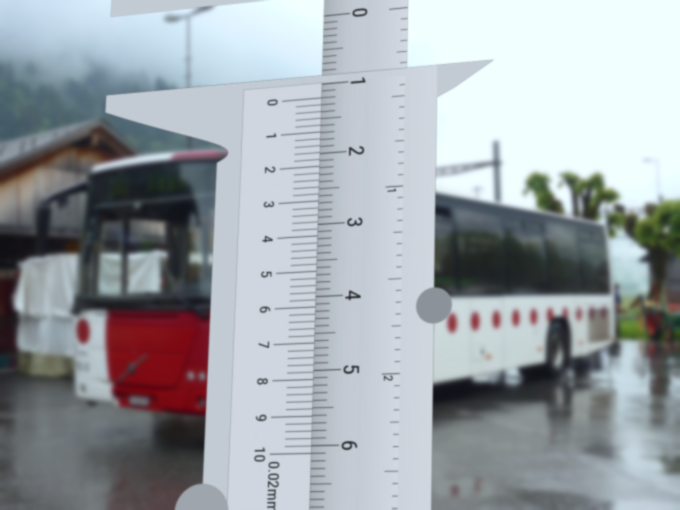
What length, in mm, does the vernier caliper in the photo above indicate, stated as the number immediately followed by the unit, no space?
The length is 12.0mm
